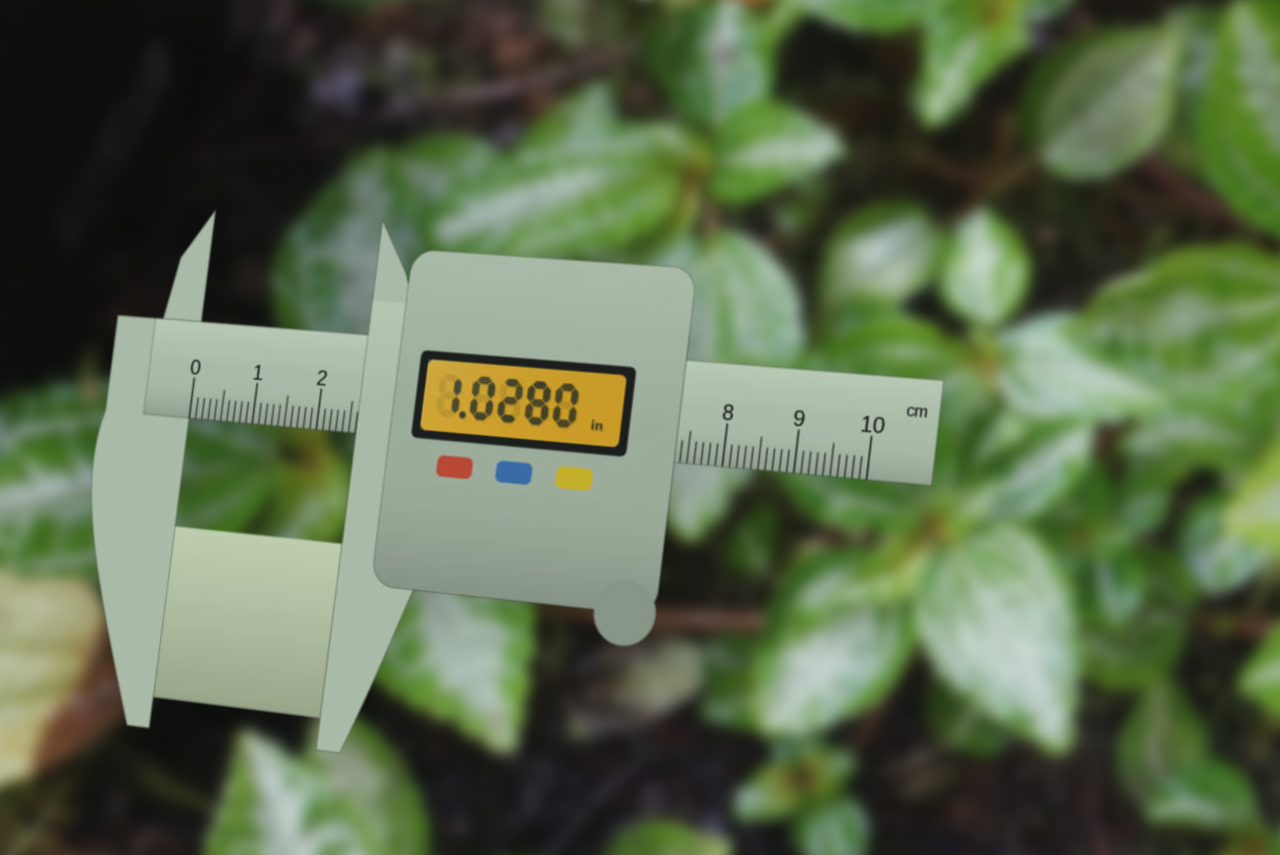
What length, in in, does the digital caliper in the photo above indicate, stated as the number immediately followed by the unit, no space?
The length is 1.0280in
